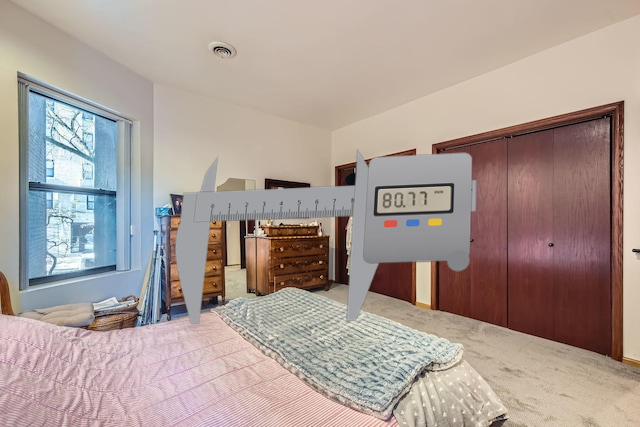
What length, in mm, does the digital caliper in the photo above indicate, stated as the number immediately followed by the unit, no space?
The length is 80.77mm
